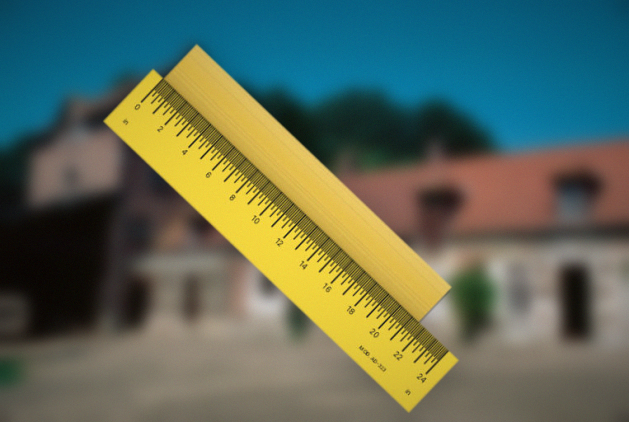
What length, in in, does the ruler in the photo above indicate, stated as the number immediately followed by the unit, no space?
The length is 21.5in
